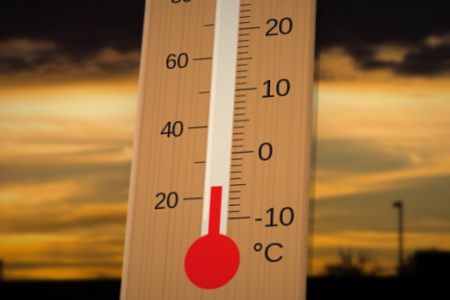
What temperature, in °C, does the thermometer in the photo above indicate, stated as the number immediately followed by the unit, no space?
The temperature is -5°C
